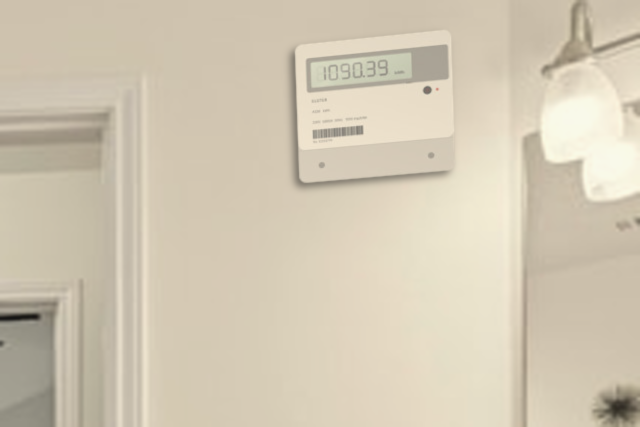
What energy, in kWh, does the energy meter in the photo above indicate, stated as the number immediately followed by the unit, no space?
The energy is 1090.39kWh
